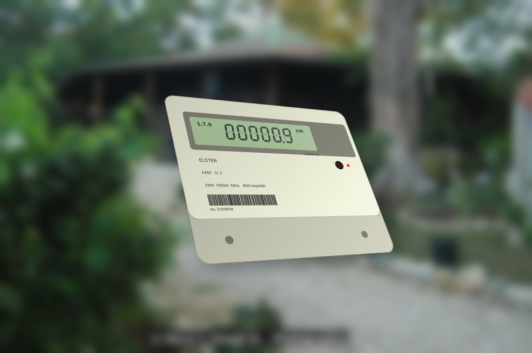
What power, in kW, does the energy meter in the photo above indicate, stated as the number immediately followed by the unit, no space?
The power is 0.9kW
